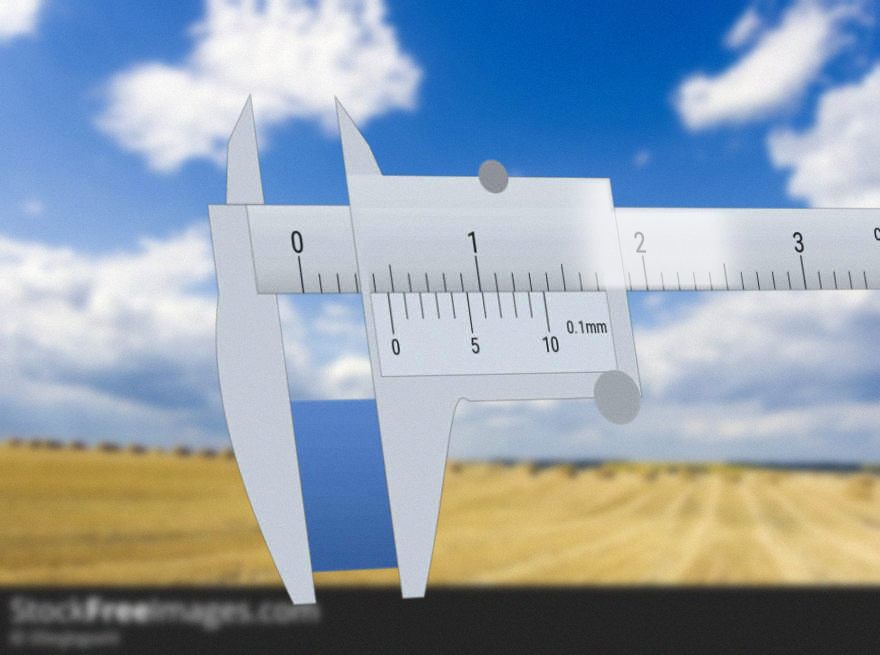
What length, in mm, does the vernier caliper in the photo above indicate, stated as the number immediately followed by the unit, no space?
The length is 4.7mm
